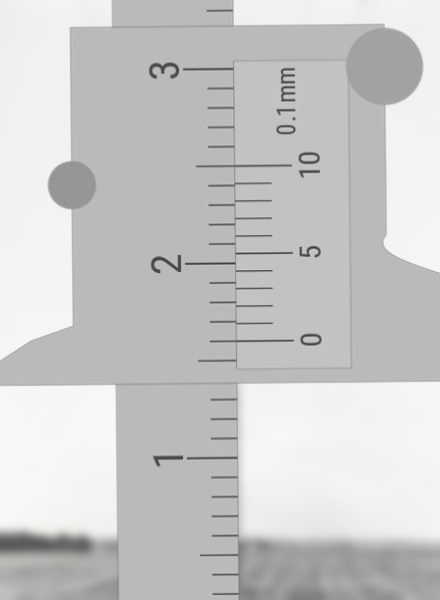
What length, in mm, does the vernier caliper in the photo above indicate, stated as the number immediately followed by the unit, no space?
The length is 16.0mm
